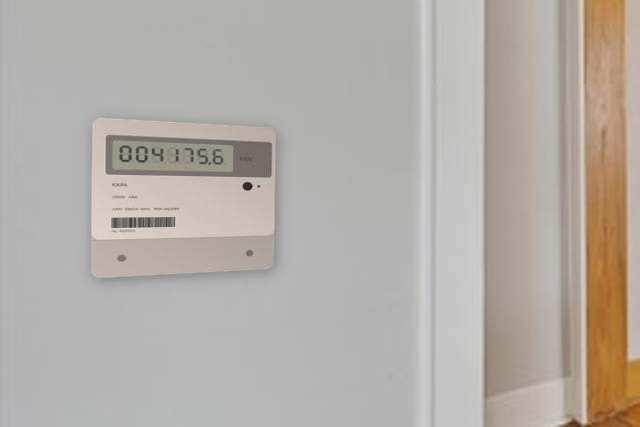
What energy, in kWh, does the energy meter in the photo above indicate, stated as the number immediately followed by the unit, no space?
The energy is 4175.6kWh
